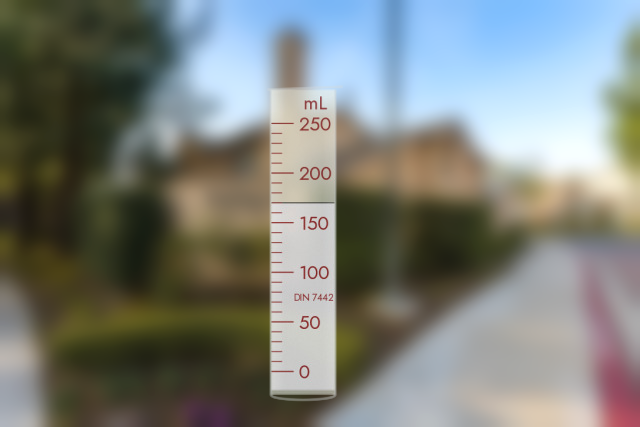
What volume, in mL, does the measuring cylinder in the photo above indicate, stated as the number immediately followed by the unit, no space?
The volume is 170mL
